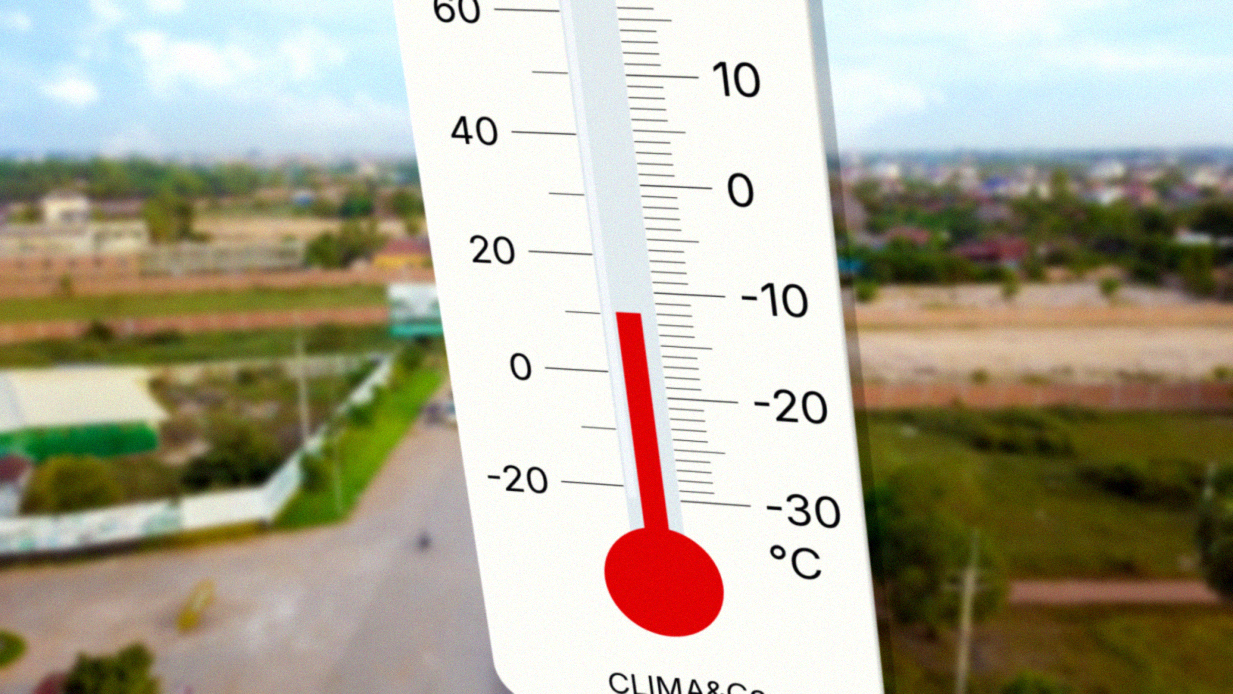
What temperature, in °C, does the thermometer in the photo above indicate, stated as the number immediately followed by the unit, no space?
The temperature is -12°C
